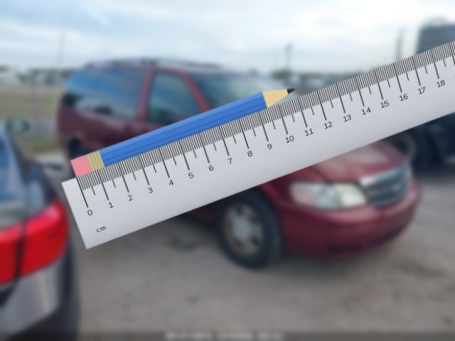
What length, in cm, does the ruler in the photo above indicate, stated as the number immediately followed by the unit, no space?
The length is 11cm
